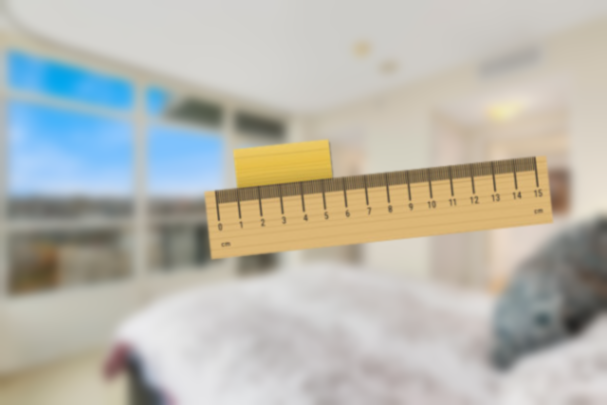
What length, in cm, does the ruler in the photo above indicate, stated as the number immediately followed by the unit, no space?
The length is 4.5cm
